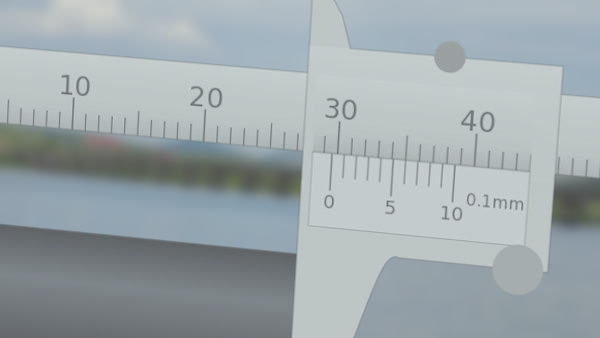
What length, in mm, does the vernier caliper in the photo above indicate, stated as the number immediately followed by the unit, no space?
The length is 29.6mm
